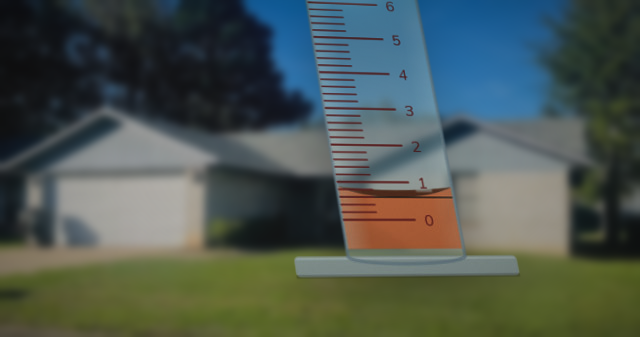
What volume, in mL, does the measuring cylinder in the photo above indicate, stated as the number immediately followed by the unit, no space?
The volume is 0.6mL
